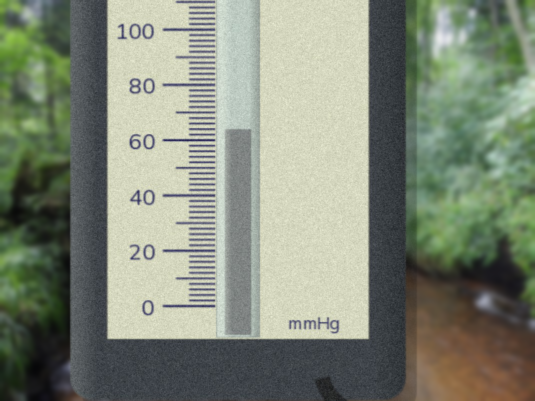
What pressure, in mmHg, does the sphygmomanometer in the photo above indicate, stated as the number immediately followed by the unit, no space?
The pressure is 64mmHg
